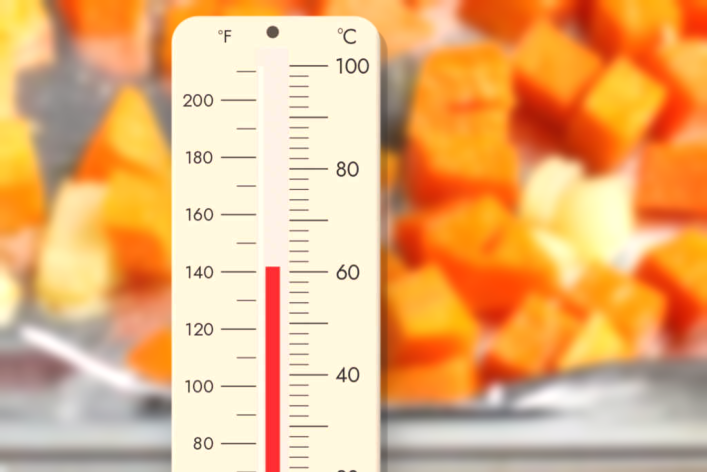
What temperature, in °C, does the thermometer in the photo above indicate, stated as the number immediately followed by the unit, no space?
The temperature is 61°C
